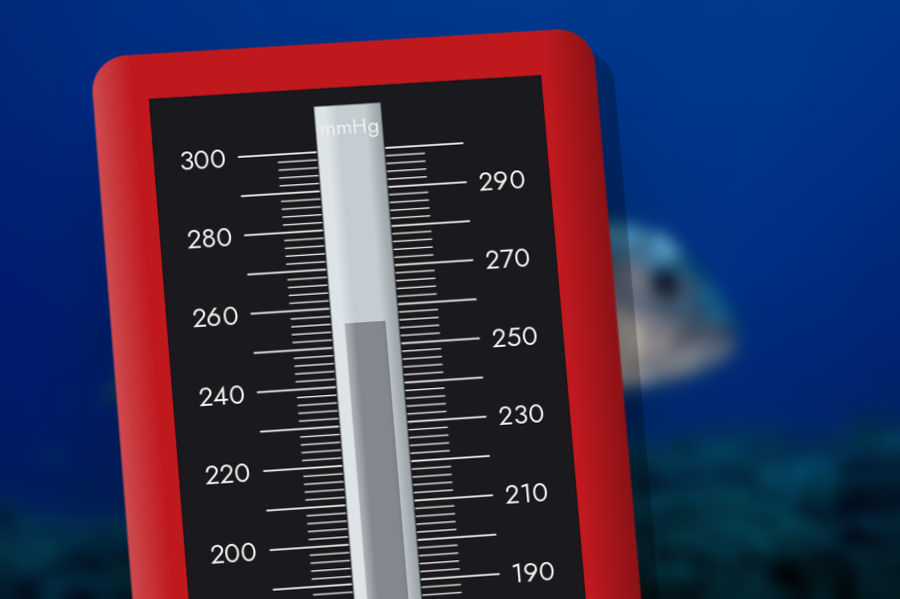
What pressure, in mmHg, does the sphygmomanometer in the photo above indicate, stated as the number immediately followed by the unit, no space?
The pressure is 256mmHg
